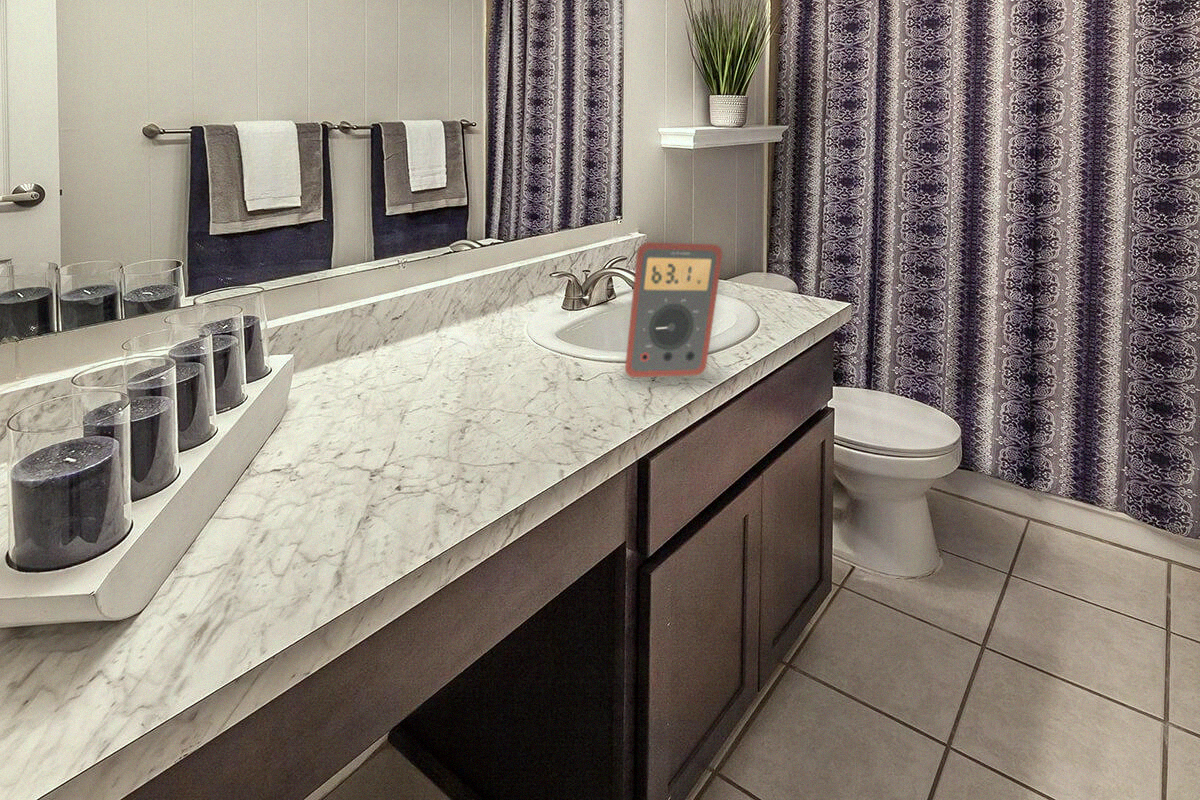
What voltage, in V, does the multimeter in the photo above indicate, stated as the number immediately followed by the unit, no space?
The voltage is 63.1V
